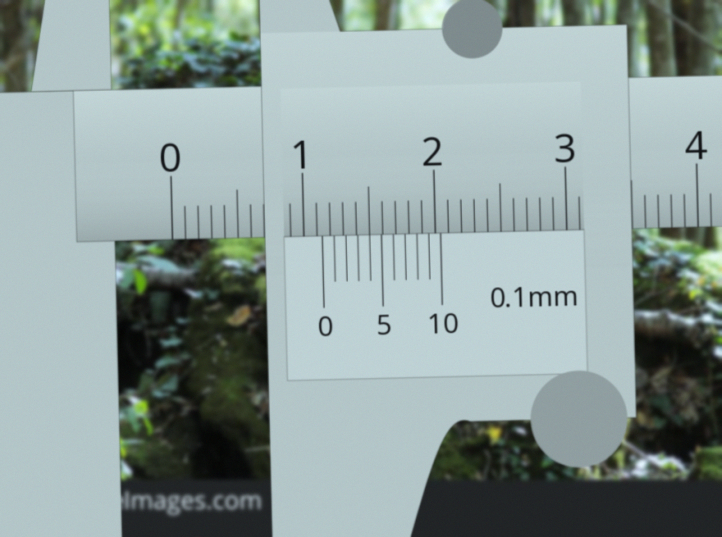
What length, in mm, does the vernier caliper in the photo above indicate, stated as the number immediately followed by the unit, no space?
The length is 11.4mm
